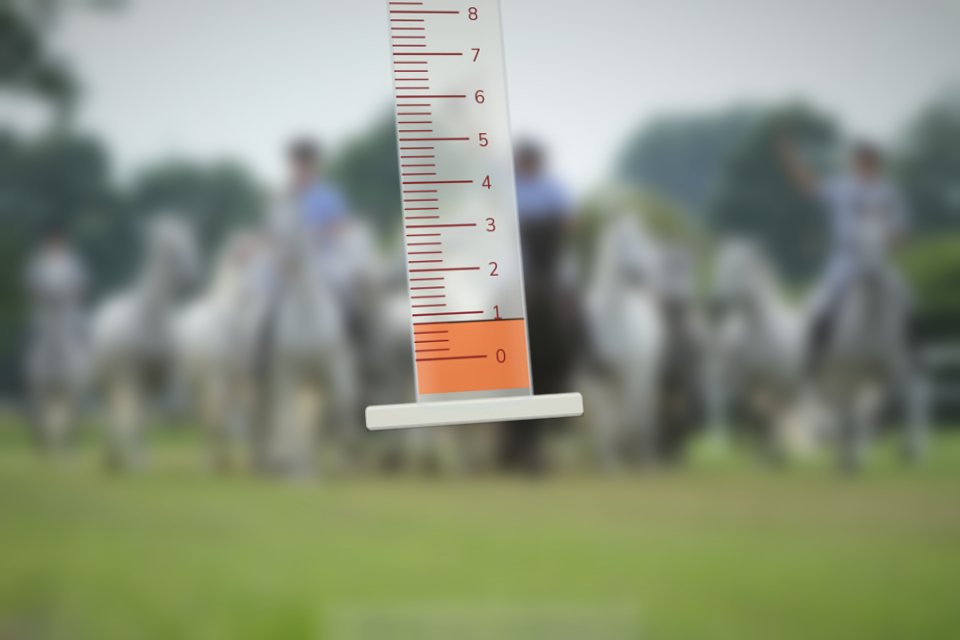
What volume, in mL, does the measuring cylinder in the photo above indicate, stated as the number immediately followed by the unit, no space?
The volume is 0.8mL
